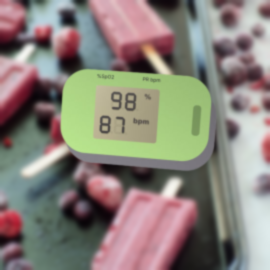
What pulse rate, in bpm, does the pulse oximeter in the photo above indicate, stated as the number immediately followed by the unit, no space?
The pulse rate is 87bpm
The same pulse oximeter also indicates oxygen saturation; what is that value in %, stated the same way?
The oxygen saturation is 98%
